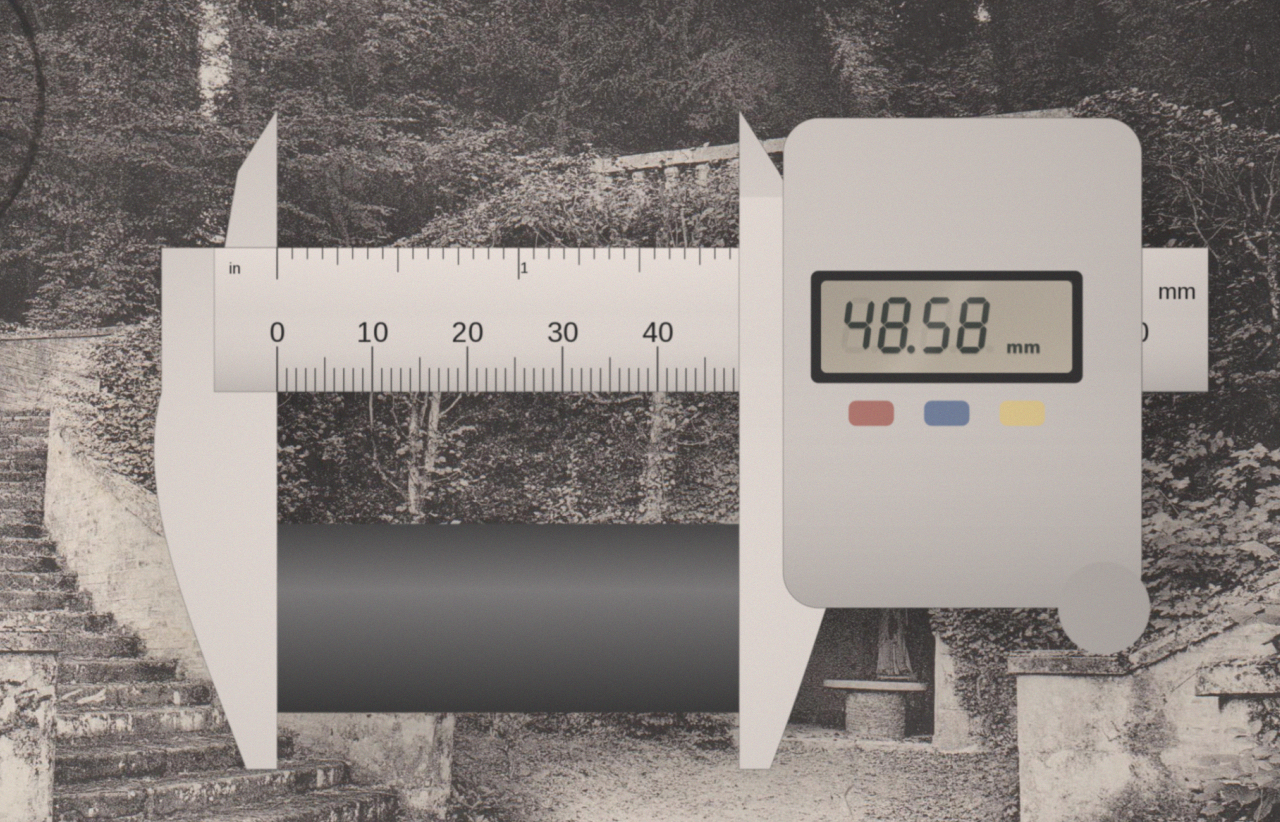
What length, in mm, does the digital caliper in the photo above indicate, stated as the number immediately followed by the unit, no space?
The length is 48.58mm
